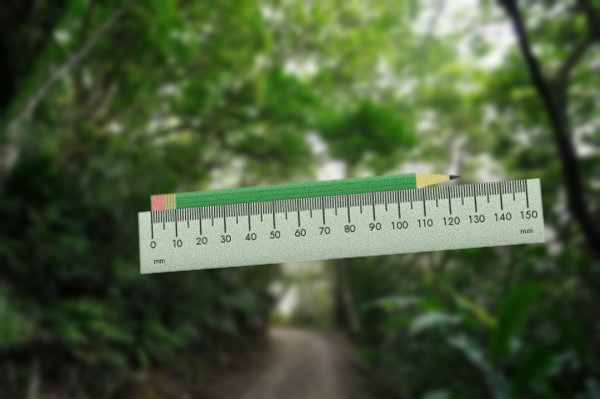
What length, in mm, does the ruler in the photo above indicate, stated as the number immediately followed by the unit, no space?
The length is 125mm
